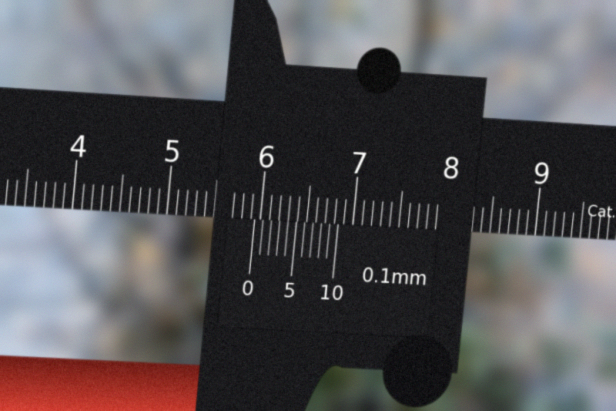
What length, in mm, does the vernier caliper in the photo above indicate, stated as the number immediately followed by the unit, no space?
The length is 59.4mm
